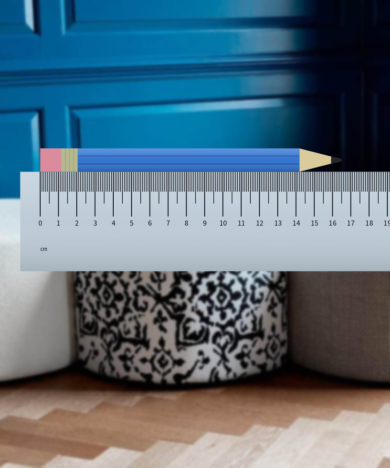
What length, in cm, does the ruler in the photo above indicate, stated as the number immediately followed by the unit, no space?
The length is 16.5cm
